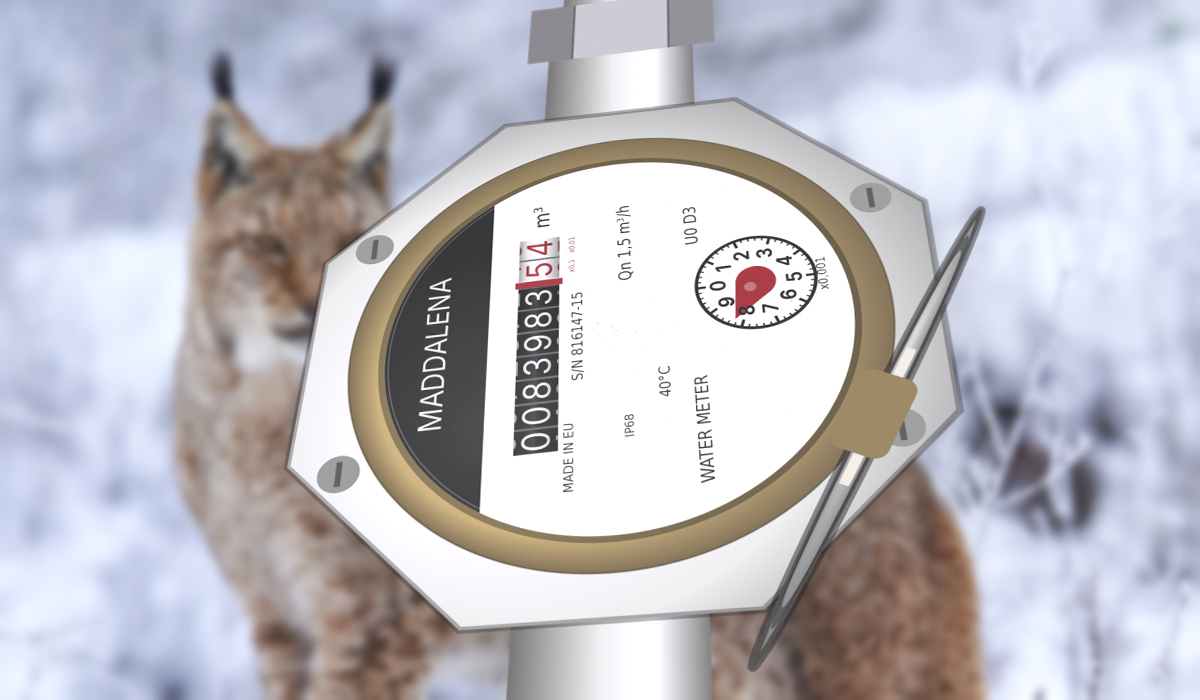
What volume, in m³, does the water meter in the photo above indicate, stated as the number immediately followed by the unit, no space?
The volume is 83983.548m³
